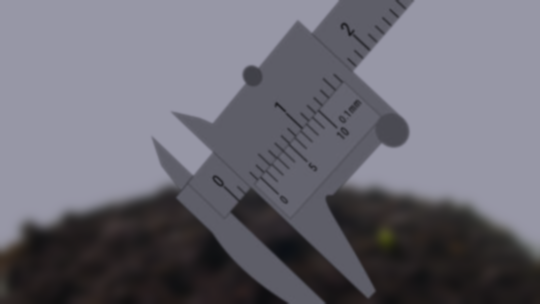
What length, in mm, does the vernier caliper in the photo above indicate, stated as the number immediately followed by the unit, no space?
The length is 3.4mm
